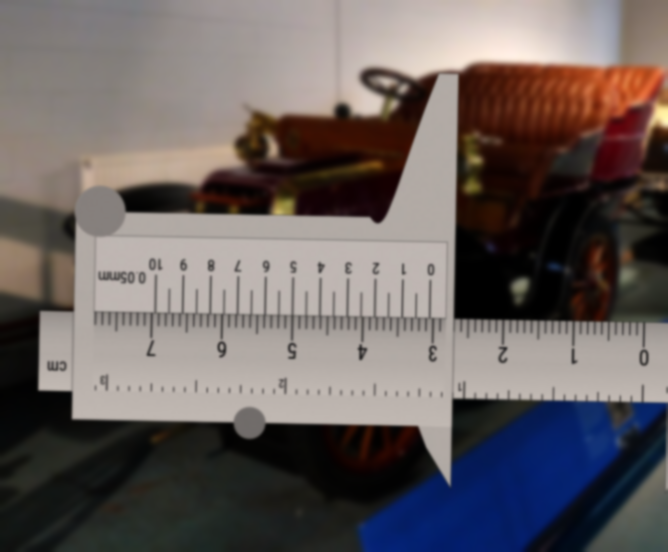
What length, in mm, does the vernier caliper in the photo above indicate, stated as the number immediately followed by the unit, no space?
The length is 30.5mm
